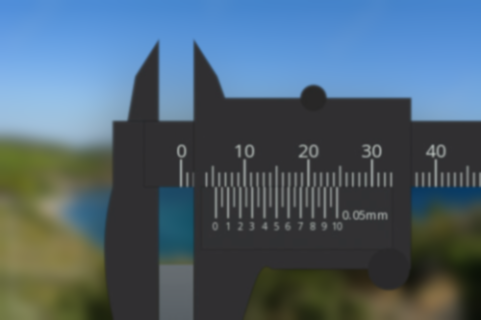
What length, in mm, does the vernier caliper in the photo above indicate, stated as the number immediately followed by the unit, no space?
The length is 5.5mm
